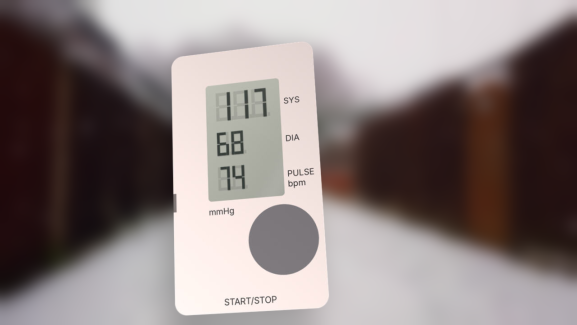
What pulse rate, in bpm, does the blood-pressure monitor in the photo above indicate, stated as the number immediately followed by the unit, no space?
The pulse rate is 74bpm
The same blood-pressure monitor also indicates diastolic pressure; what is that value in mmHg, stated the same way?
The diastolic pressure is 68mmHg
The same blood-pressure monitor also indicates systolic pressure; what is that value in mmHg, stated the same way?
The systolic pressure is 117mmHg
